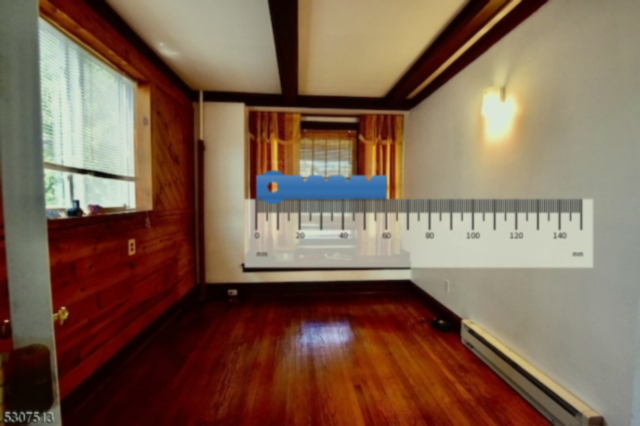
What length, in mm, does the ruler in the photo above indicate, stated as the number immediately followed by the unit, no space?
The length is 60mm
